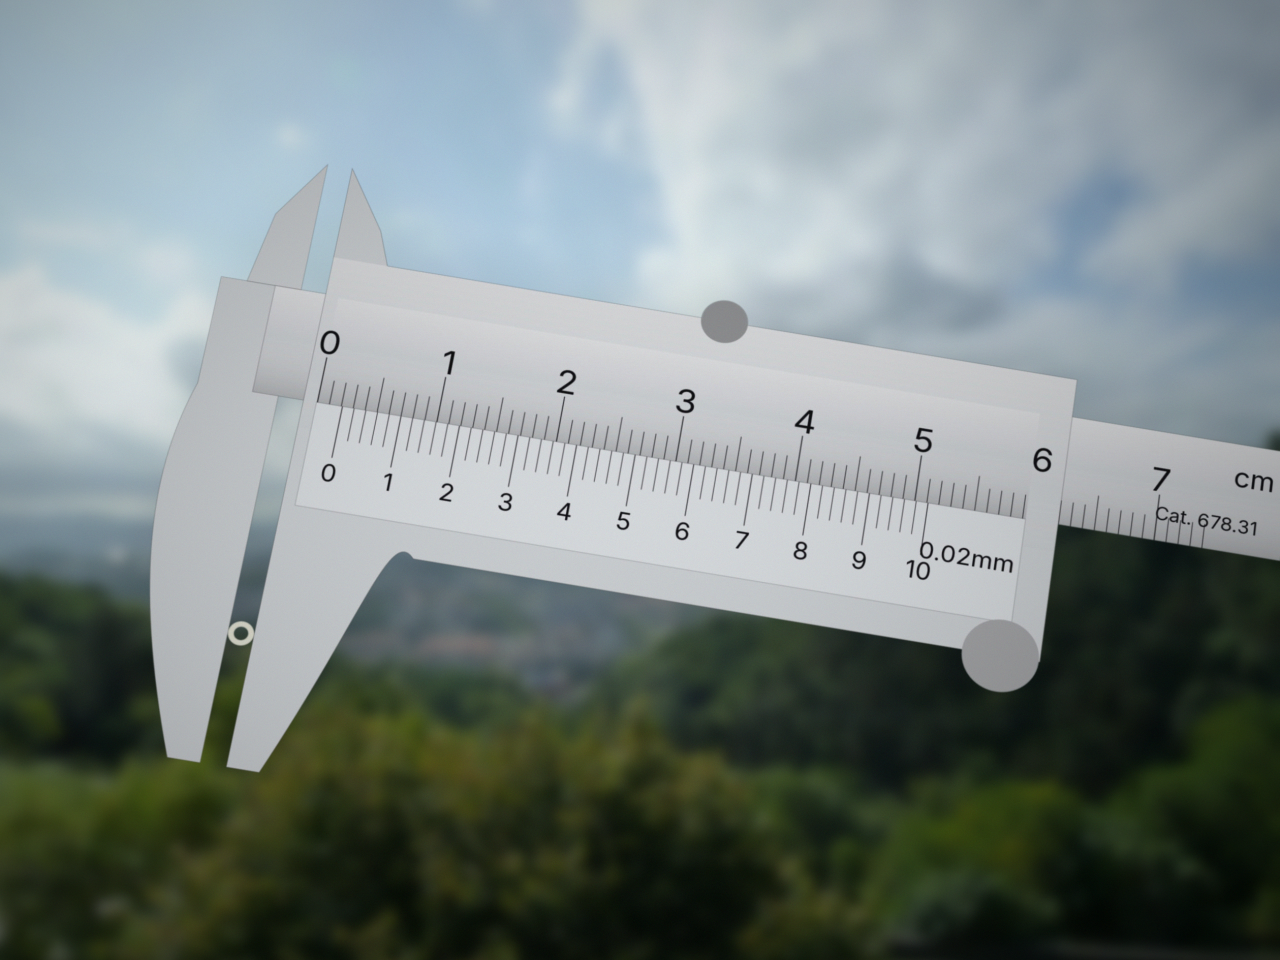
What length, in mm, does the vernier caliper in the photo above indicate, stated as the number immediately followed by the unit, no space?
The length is 2.1mm
